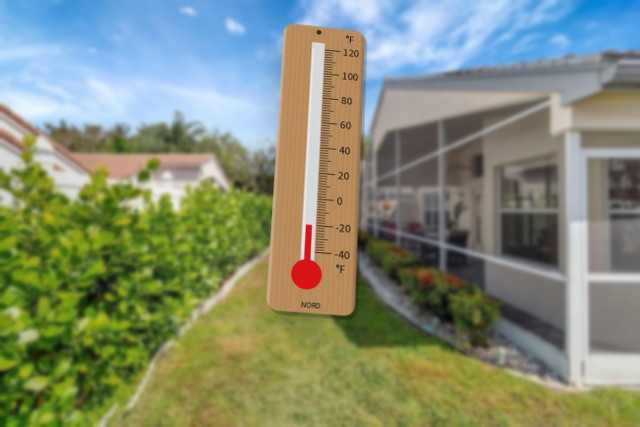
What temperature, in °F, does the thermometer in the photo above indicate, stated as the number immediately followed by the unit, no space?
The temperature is -20°F
